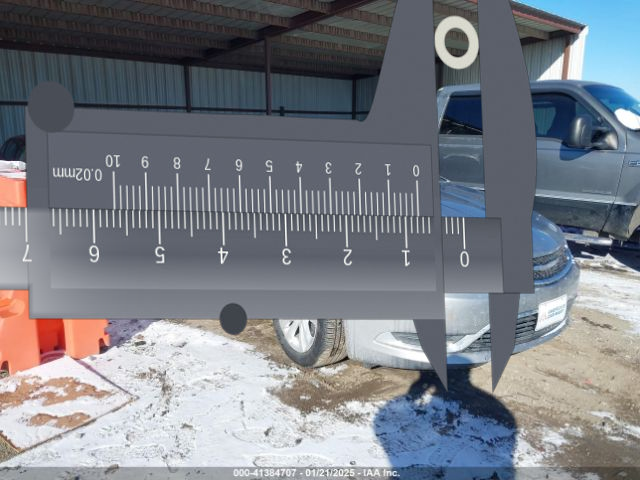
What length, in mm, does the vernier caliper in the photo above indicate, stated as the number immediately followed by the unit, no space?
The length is 7.8mm
